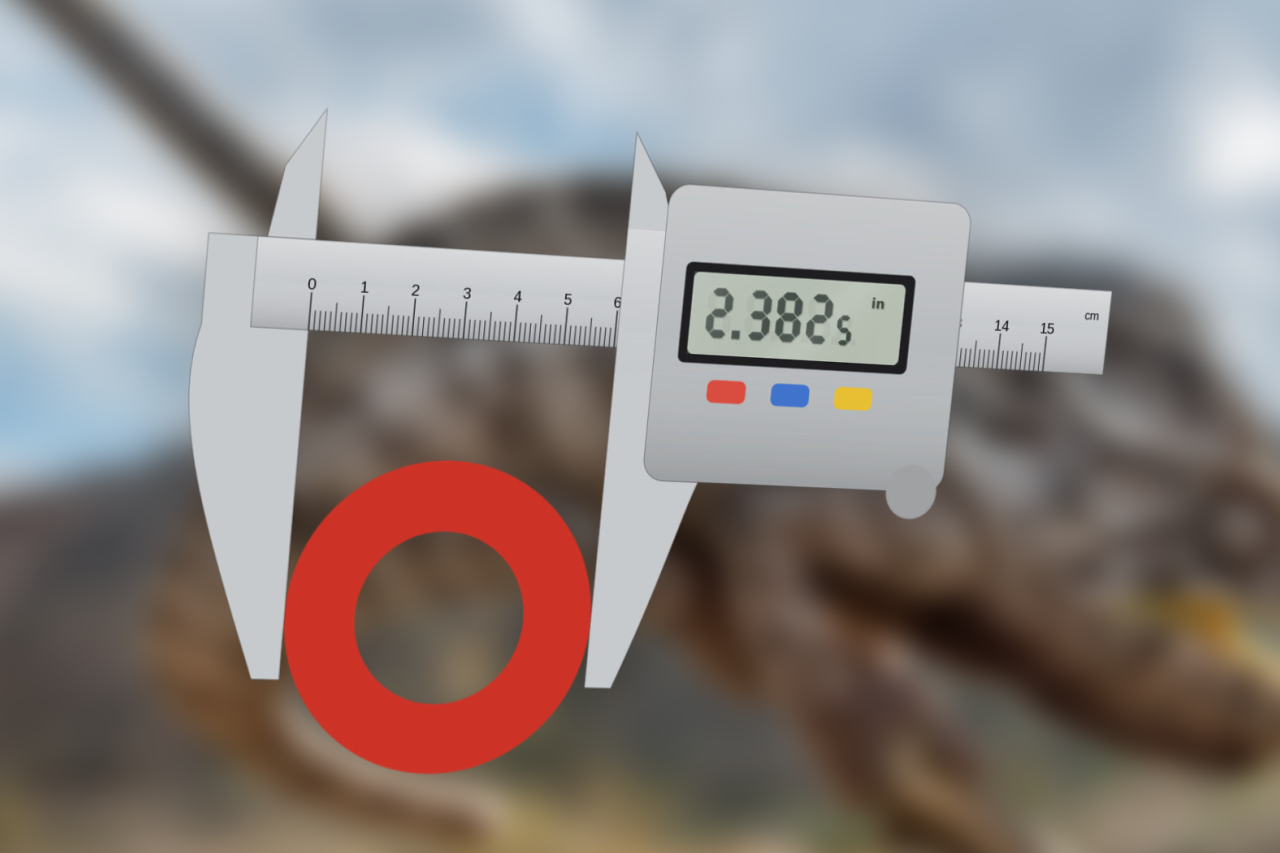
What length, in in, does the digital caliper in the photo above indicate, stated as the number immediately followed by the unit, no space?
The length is 2.3825in
